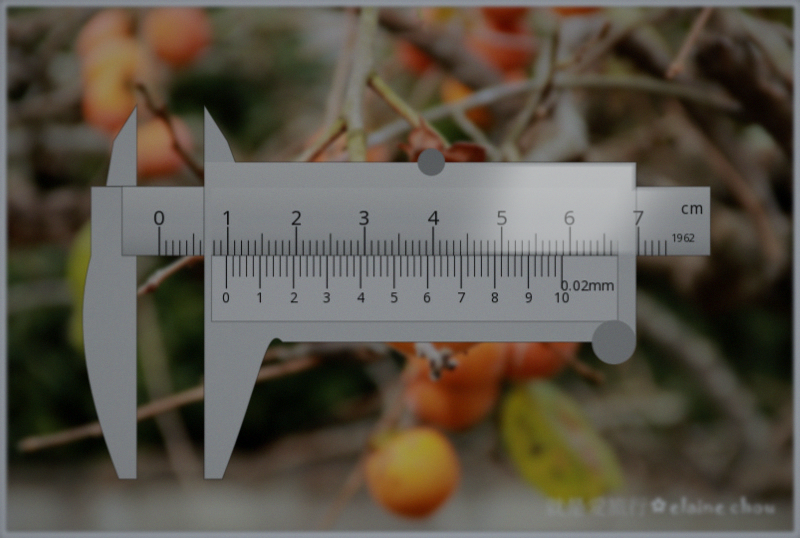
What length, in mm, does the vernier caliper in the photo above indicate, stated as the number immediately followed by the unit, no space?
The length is 9.8mm
